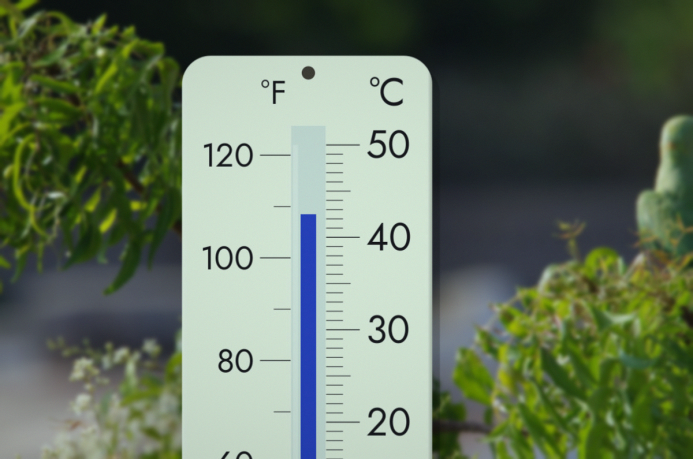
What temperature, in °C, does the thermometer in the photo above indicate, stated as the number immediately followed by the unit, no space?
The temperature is 42.5°C
